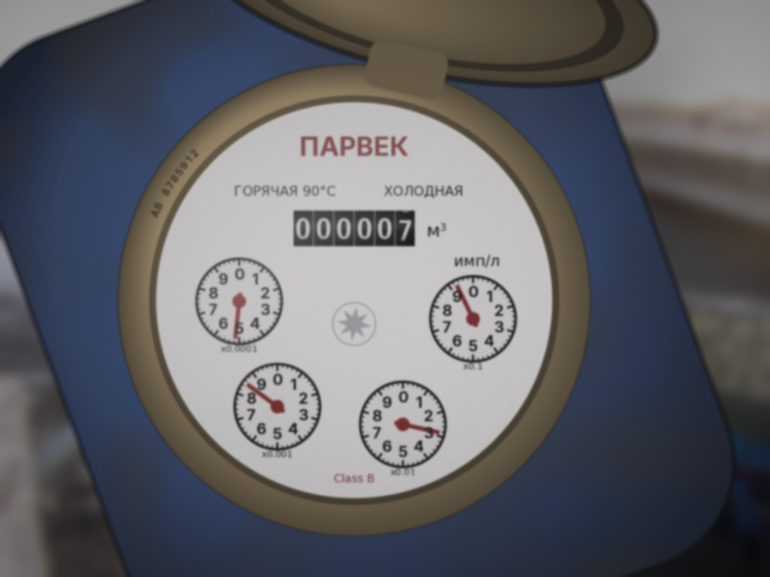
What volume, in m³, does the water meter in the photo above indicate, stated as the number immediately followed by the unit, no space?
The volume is 6.9285m³
